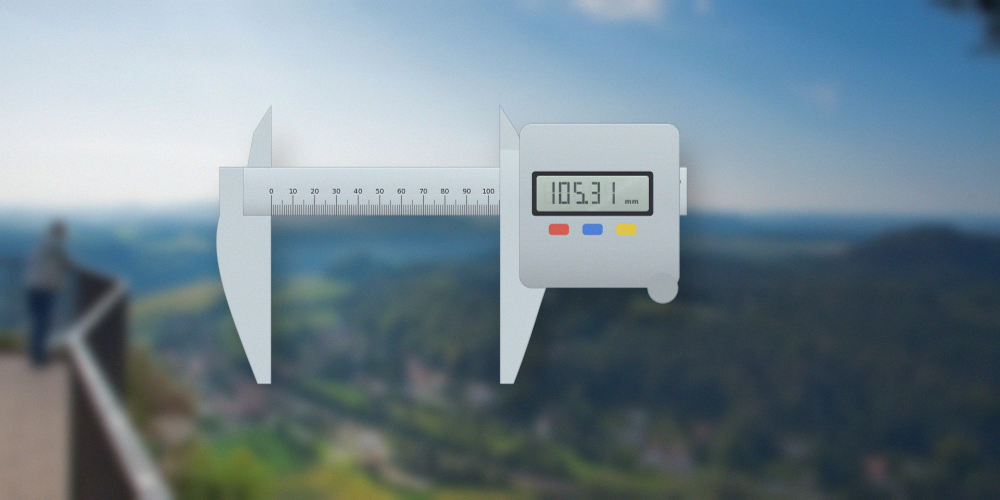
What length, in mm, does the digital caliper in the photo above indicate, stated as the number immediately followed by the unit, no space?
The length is 105.31mm
